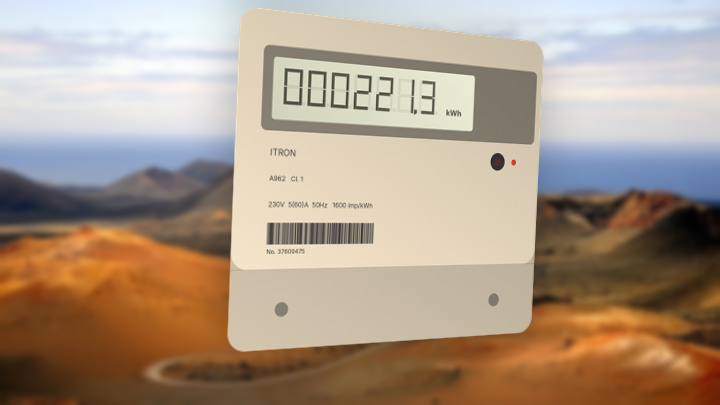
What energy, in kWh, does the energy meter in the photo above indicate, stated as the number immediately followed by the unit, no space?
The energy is 221.3kWh
